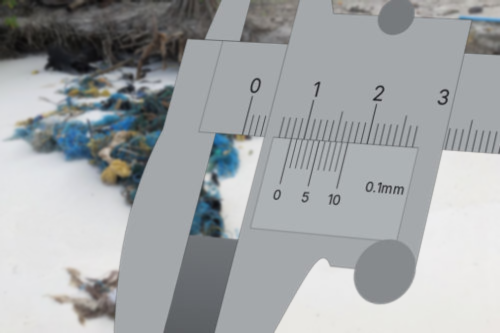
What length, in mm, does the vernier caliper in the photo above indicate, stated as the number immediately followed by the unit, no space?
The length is 8.0mm
